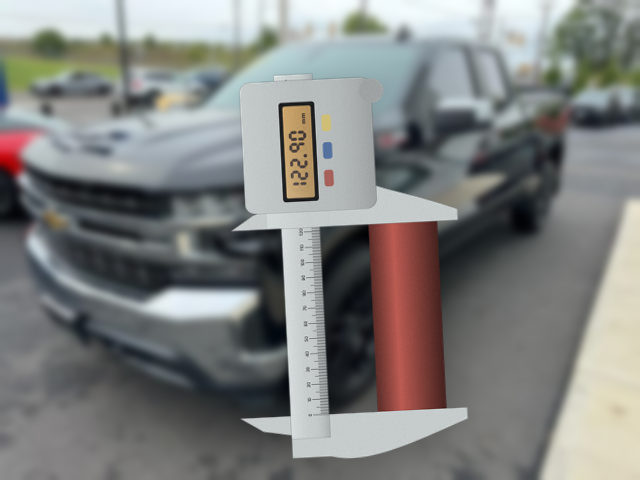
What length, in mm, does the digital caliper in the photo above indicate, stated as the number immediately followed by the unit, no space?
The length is 122.90mm
